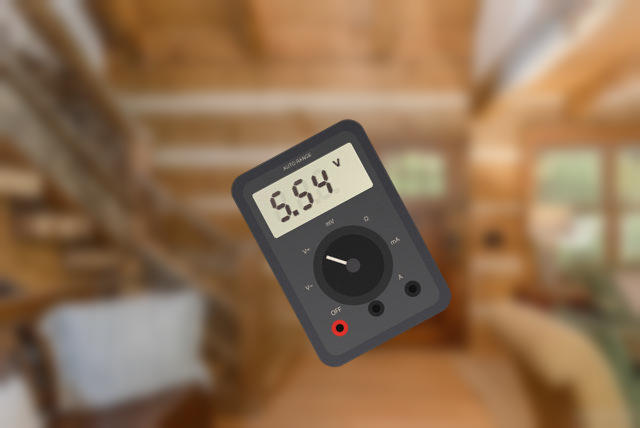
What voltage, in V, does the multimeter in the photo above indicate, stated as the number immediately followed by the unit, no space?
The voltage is 5.54V
